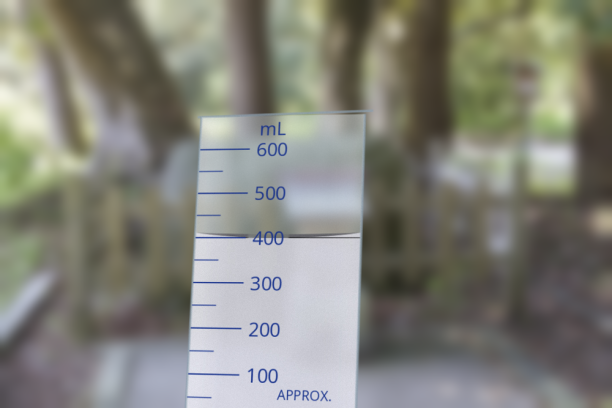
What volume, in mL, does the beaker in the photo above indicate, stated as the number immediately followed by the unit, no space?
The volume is 400mL
